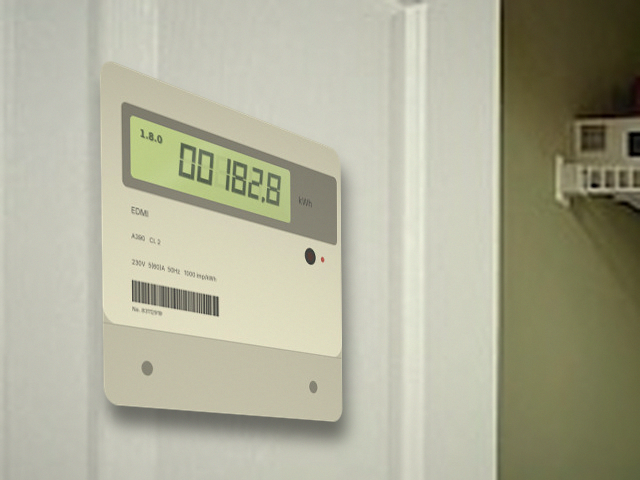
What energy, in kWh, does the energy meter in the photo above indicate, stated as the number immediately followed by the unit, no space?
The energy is 182.8kWh
